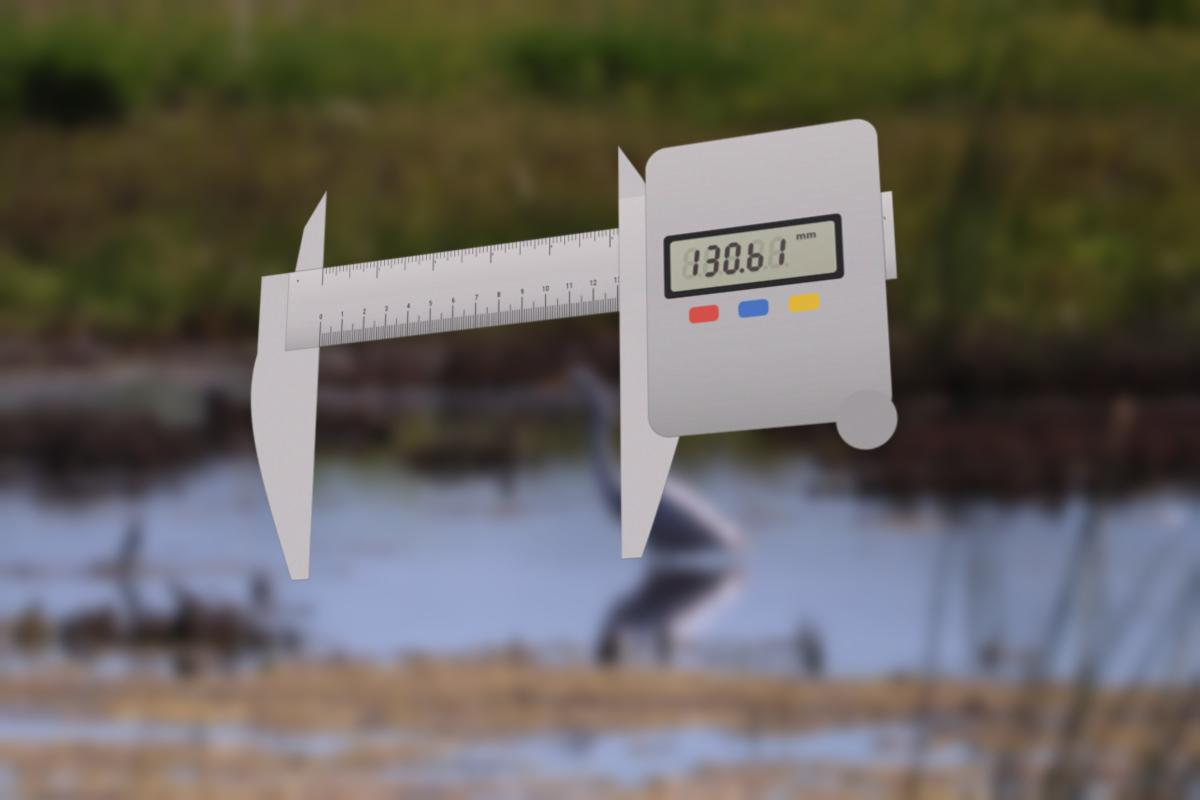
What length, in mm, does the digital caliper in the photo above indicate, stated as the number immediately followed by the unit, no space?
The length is 130.61mm
